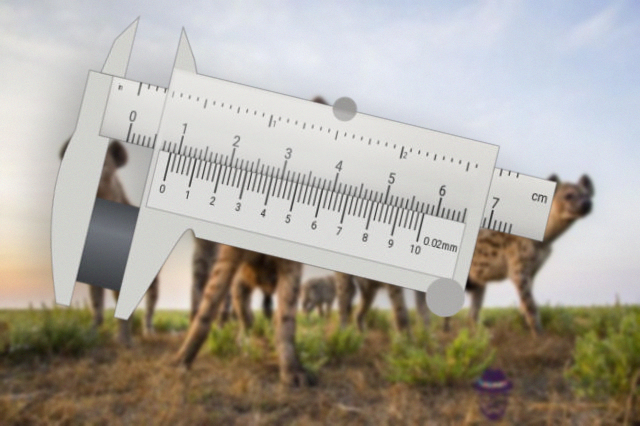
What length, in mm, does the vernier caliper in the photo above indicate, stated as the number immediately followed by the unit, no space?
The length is 8.5mm
